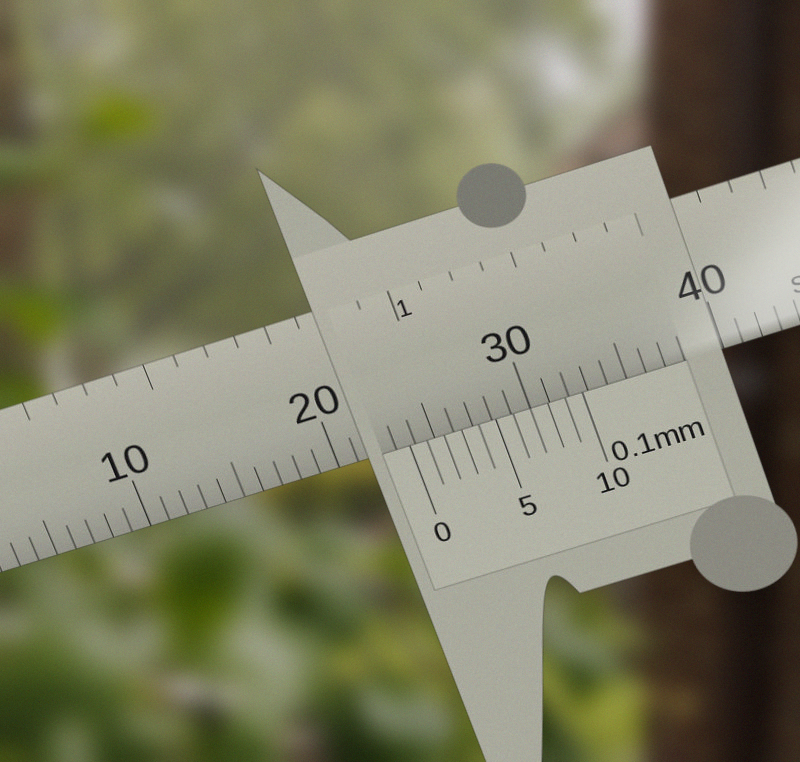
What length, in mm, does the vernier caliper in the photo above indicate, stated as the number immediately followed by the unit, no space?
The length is 23.7mm
